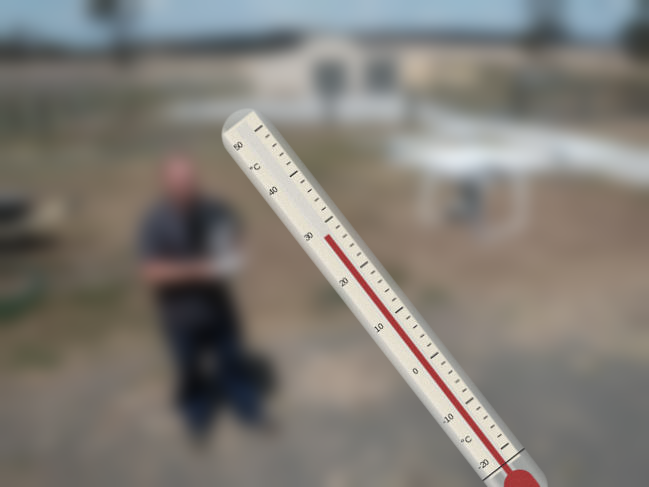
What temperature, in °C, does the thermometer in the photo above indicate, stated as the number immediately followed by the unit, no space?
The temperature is 28°C
